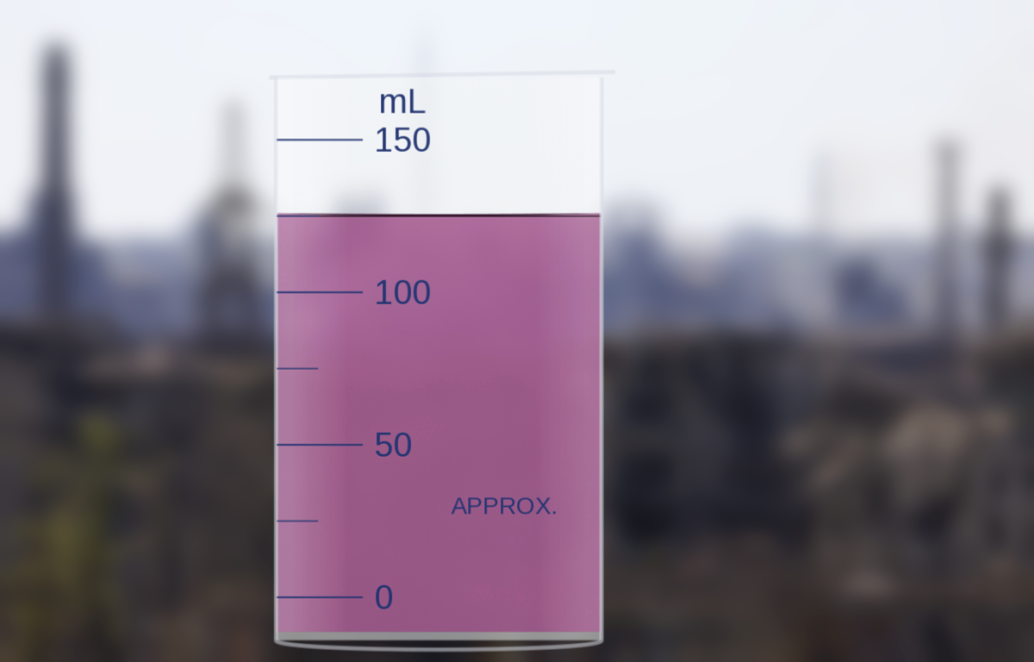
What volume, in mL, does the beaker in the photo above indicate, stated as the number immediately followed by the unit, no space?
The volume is 125mL
